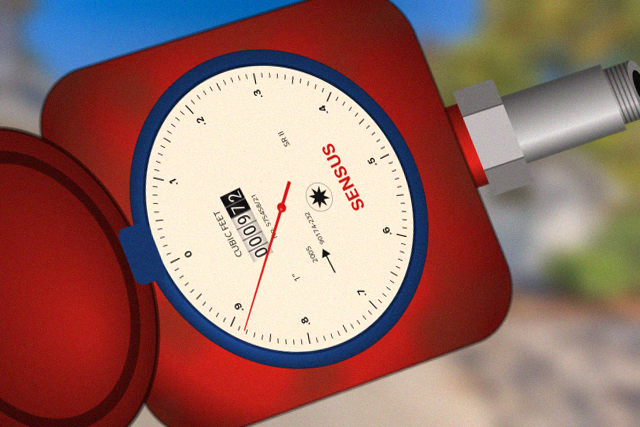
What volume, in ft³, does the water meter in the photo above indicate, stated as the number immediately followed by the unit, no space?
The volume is 971.88ft³
